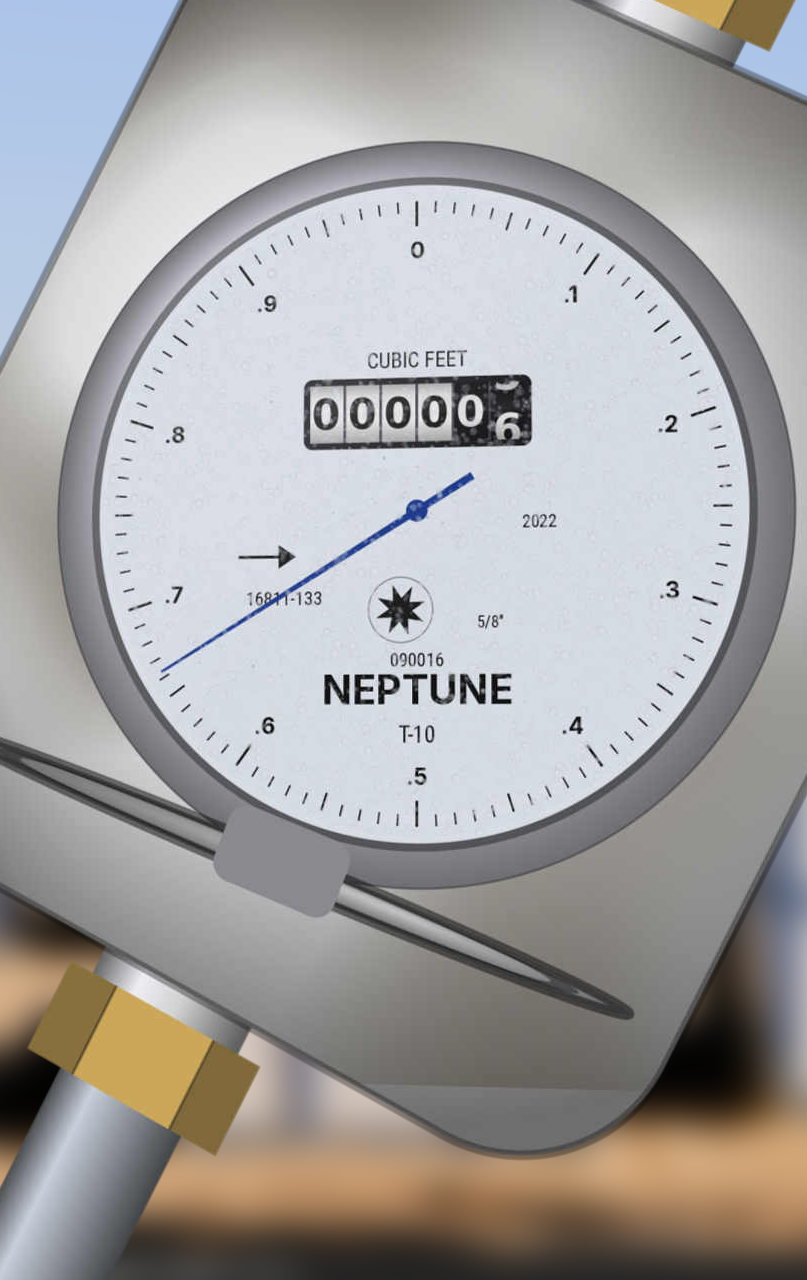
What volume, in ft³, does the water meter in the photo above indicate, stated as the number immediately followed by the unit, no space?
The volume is 5.66ft³
